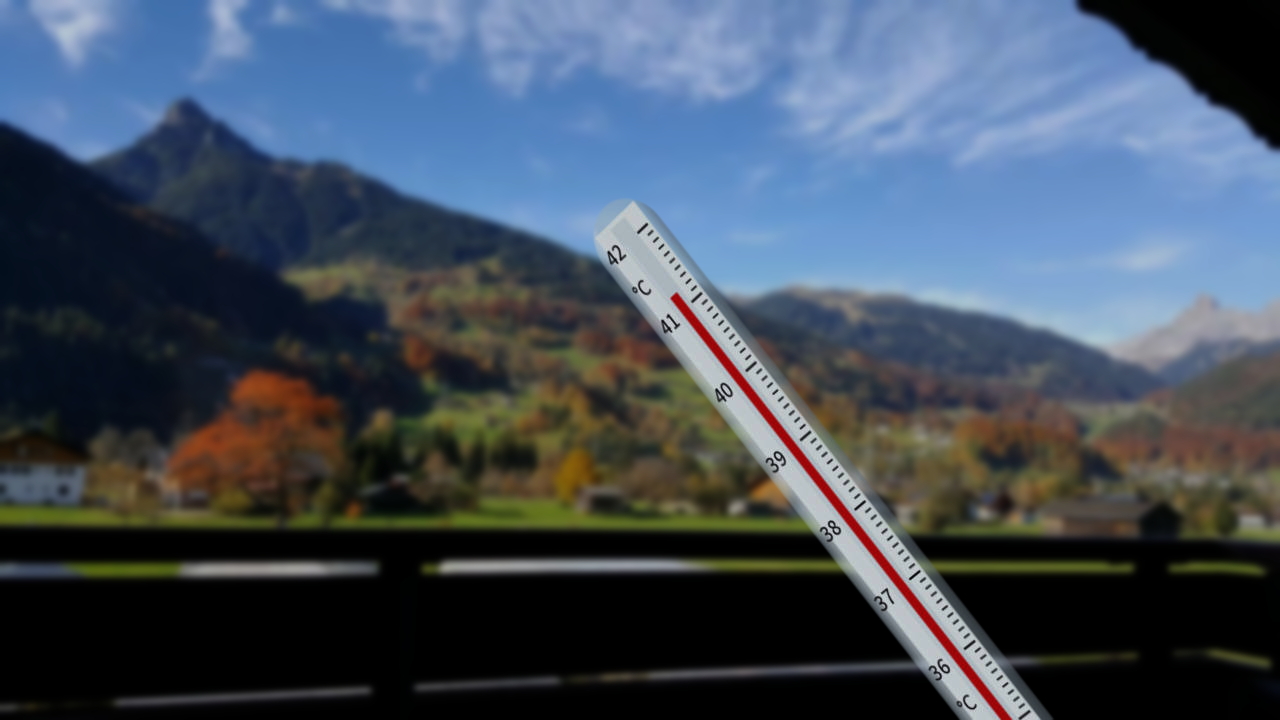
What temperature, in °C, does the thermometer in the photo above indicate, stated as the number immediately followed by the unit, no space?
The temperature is 41.2°C
